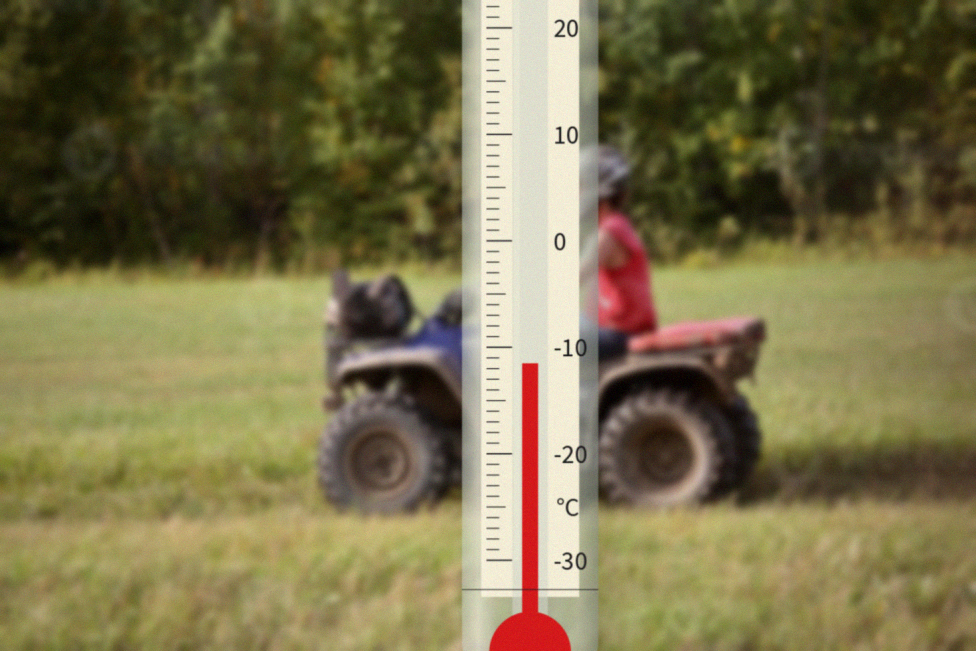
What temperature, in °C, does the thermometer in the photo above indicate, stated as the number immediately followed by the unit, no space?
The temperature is -11.5°C
